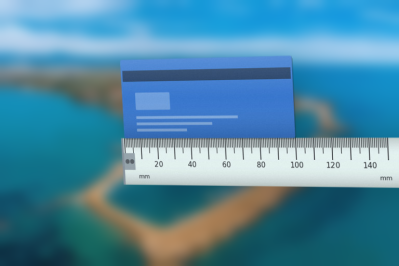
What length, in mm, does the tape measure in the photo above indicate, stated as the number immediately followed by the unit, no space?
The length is 100mm
